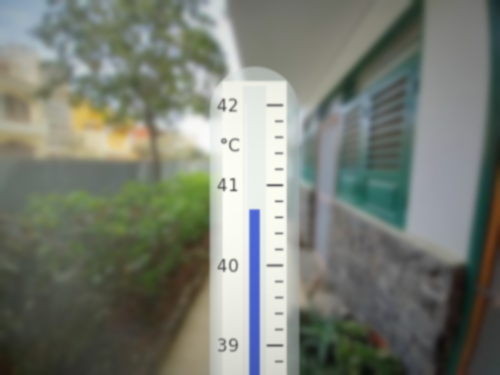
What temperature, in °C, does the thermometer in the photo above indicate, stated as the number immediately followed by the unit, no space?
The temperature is 40.7°C
